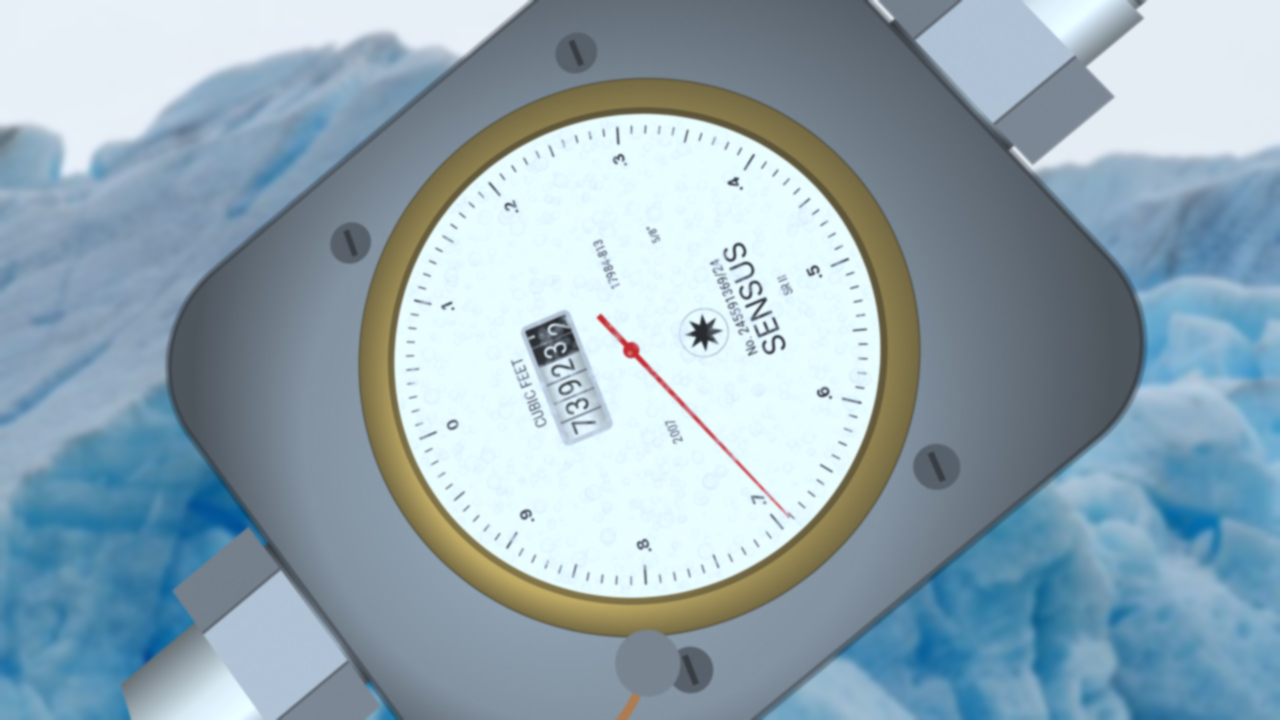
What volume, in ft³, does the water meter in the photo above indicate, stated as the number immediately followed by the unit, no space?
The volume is 739231.69ft³
